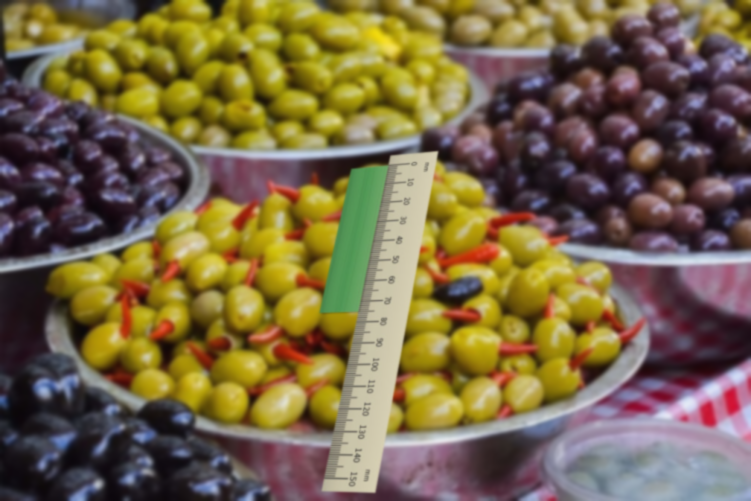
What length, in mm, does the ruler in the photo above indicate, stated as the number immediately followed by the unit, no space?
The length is 75mm
